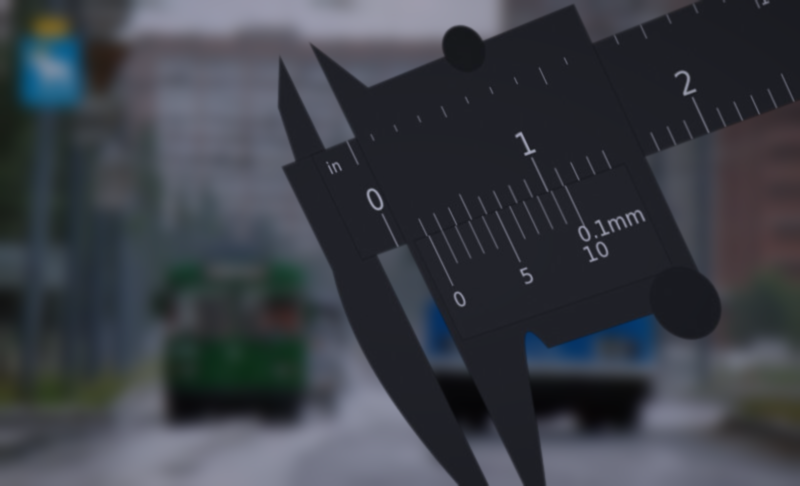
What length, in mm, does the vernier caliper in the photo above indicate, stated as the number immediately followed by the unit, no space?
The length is 2.1mm
